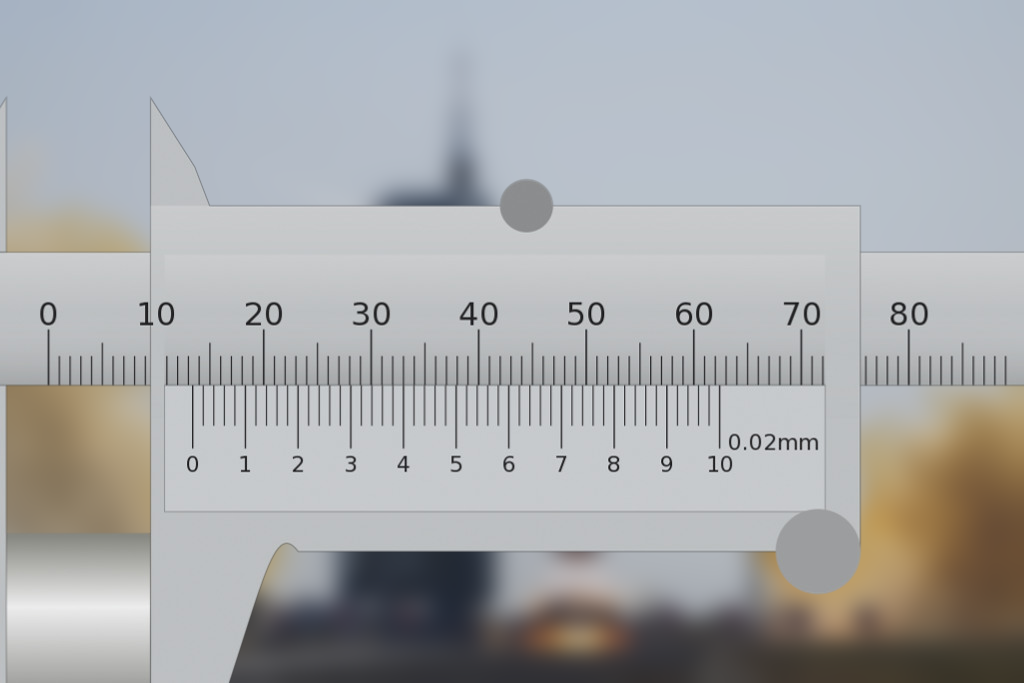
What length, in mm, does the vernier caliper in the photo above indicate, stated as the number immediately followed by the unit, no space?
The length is 13.4mm
